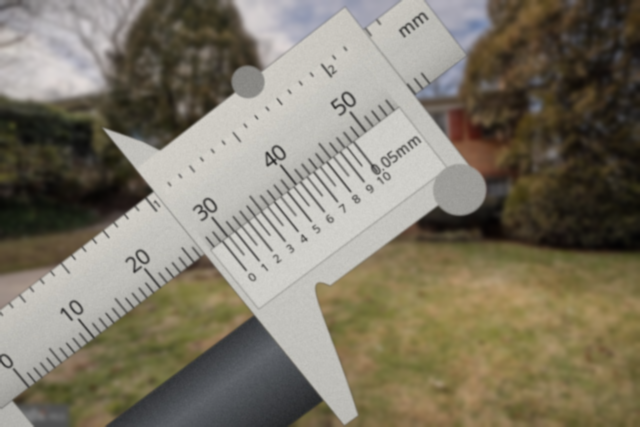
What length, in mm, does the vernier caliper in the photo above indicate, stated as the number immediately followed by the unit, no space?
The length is 29.2mm
